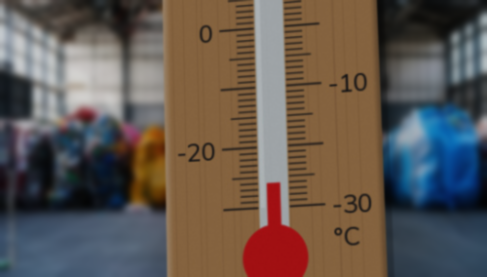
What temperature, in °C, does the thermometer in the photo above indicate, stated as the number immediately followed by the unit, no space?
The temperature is -26°C
